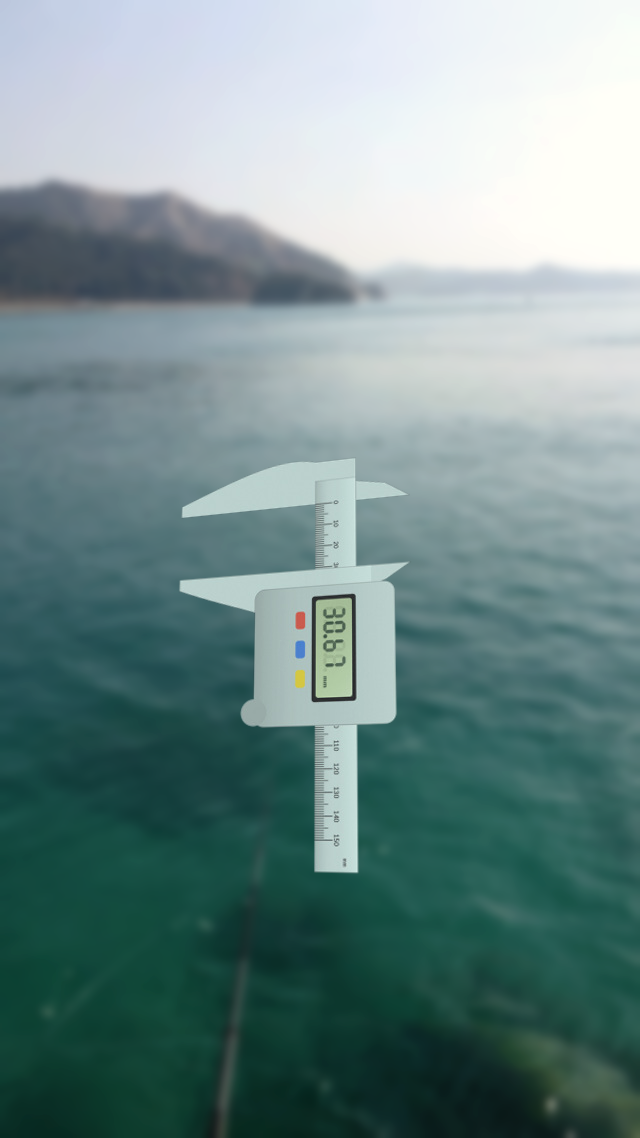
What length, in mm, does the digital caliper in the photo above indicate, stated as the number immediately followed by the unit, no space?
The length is 30.67mm
